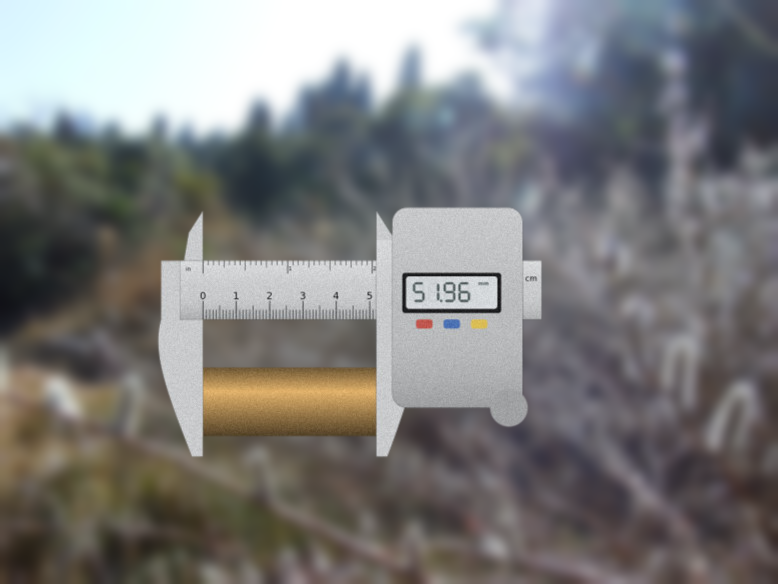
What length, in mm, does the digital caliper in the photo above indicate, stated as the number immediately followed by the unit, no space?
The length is 51.96mm
